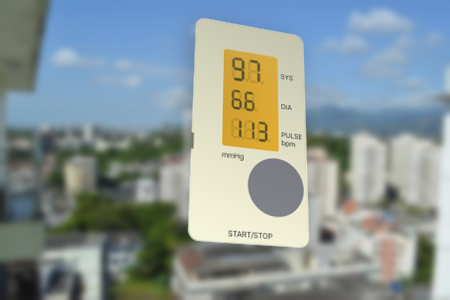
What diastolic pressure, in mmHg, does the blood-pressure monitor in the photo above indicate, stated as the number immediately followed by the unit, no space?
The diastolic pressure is 66mmHg
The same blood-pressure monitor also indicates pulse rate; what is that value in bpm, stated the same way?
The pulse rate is 113bpm
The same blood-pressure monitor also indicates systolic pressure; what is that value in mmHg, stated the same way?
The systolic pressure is 97mmHg
